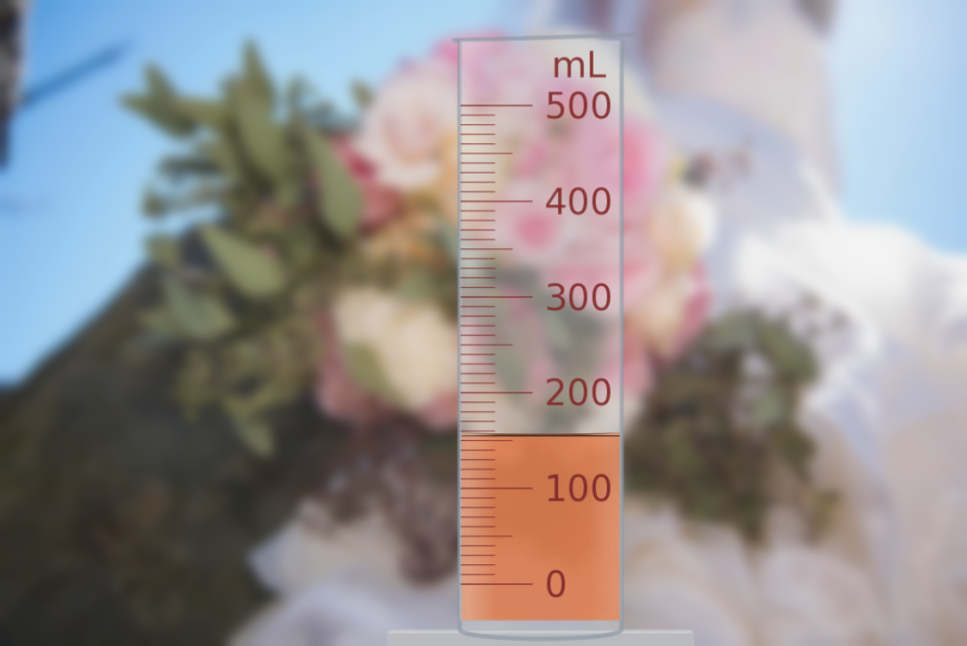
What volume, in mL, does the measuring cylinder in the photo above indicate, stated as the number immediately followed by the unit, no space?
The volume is 155mL
